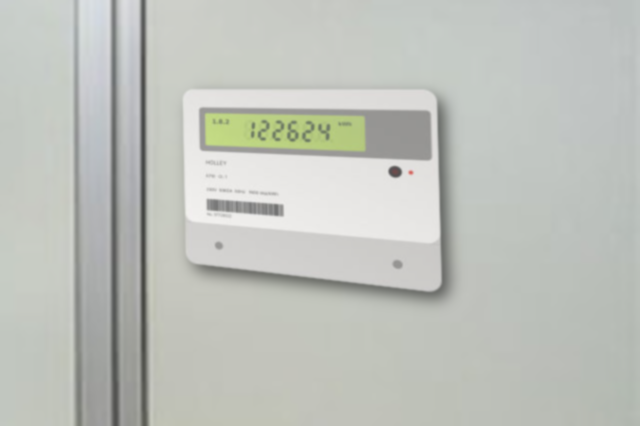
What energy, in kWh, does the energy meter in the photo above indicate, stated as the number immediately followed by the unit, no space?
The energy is 122624kWh
